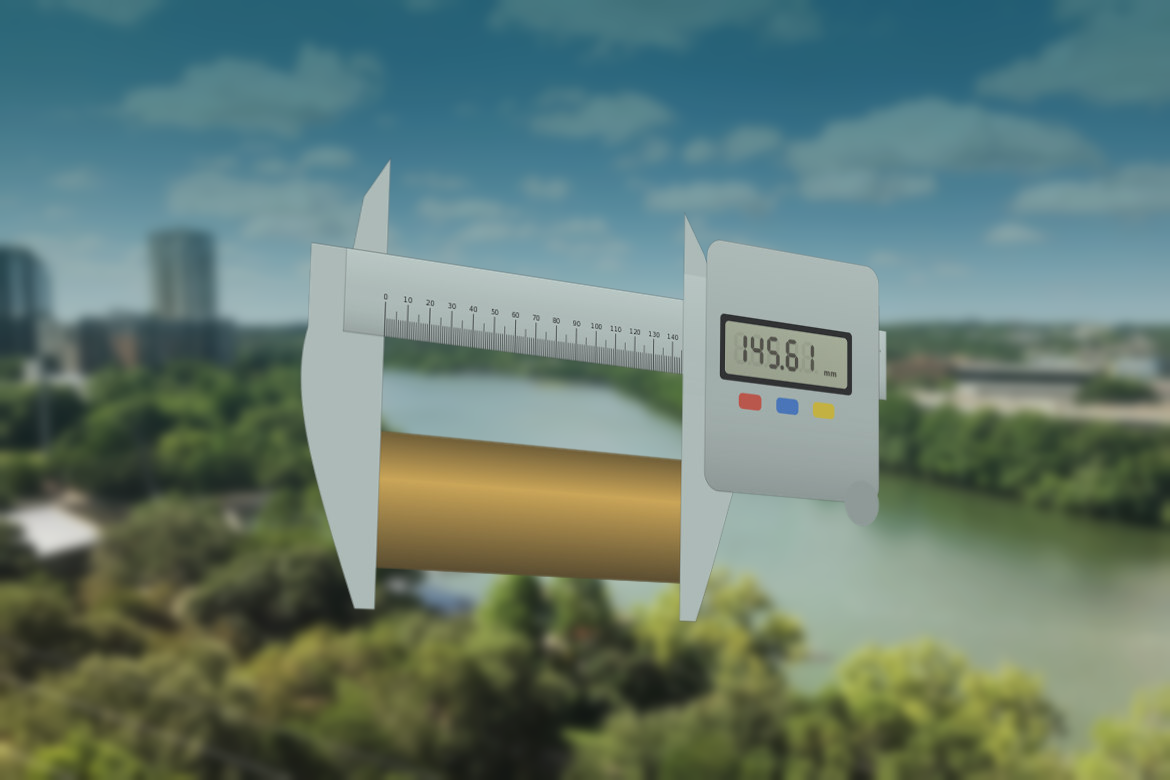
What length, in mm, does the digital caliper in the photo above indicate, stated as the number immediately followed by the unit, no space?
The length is 145.61mm
